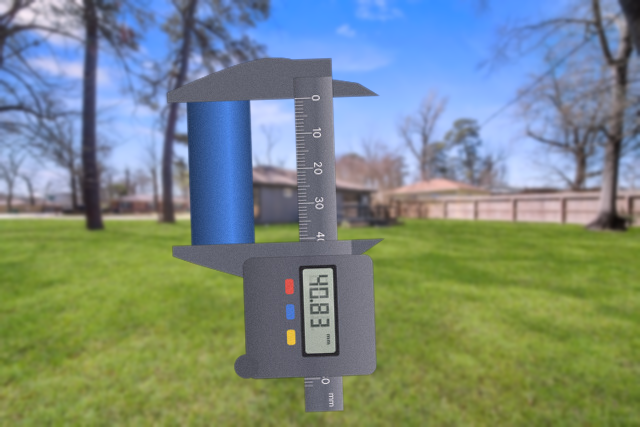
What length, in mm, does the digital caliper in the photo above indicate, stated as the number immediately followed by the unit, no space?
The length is 40.83mm
